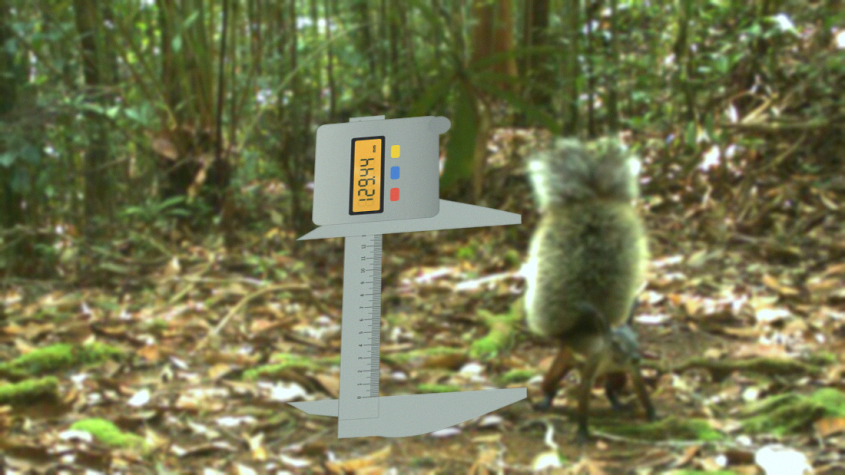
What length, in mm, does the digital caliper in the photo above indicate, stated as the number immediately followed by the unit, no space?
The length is 129.44mm
